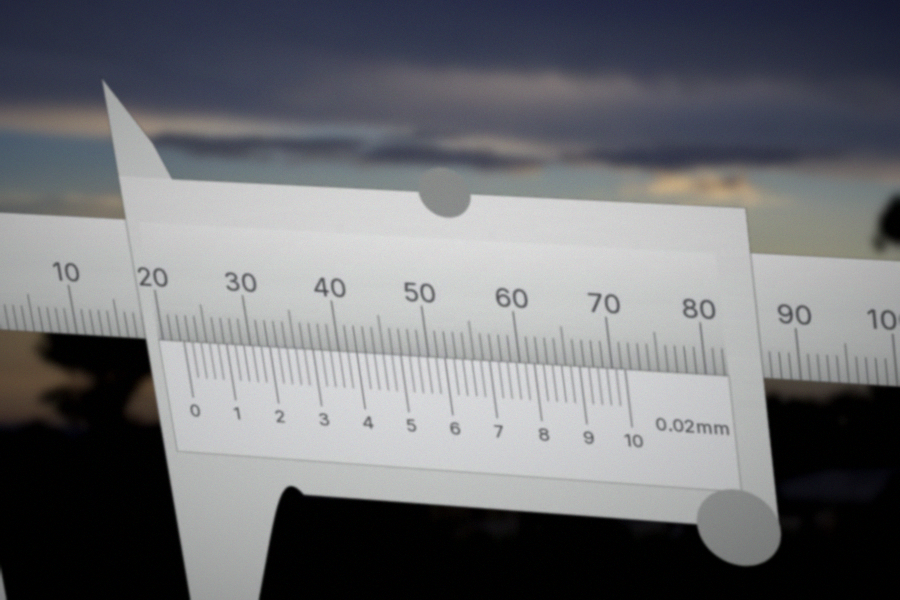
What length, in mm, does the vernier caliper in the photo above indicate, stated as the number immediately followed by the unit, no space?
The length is 22.4mm
